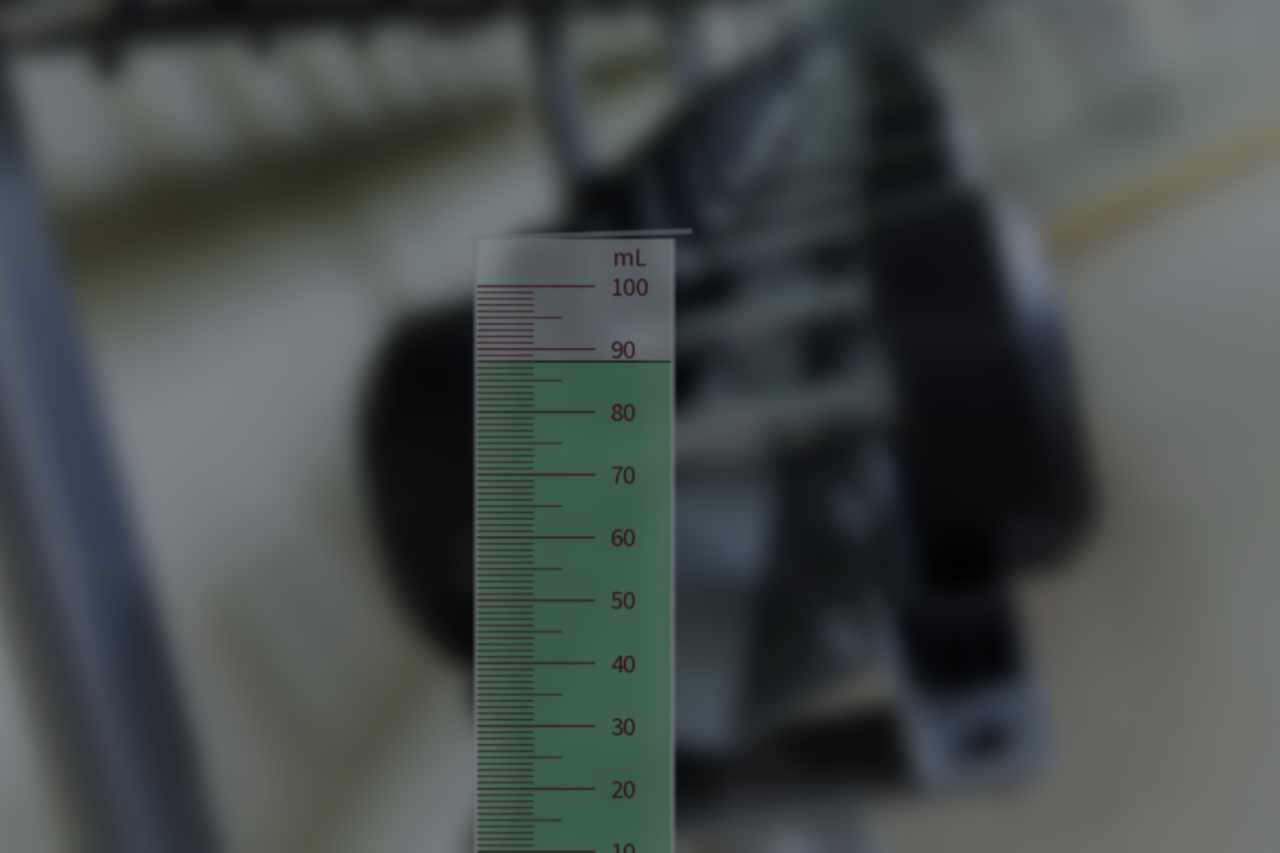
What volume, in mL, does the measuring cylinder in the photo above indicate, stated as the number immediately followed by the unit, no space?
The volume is 88mL
